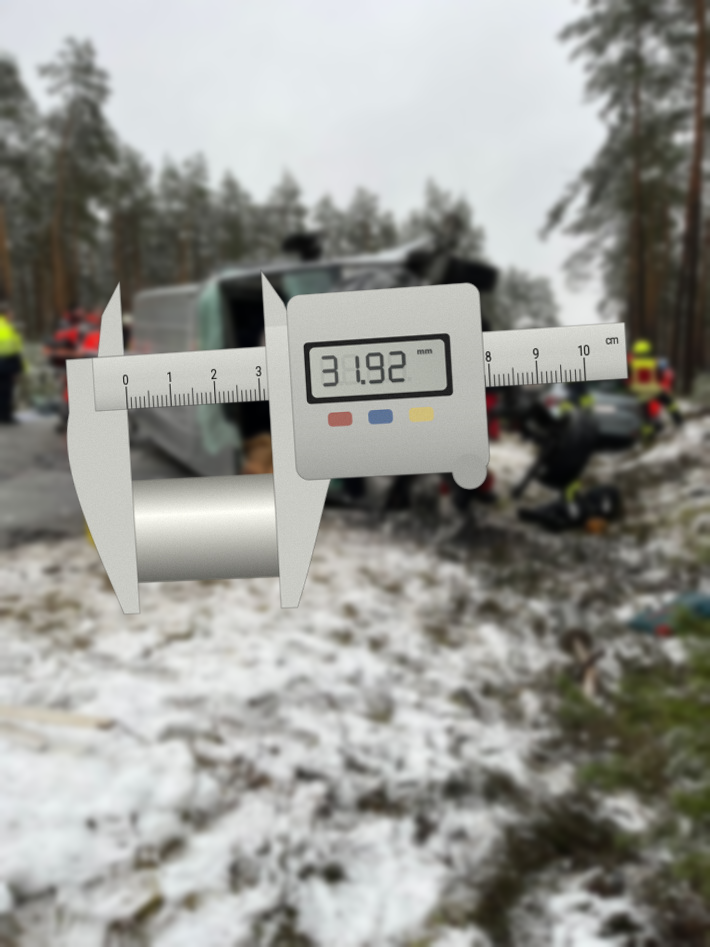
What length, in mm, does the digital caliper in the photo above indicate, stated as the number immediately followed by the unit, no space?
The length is 31.92mm
